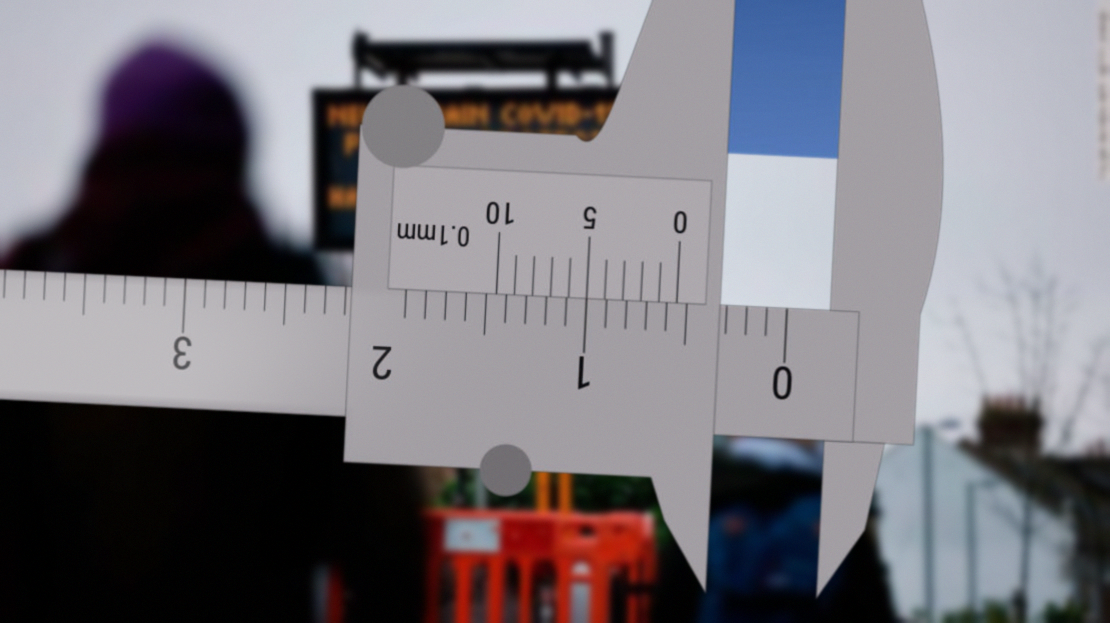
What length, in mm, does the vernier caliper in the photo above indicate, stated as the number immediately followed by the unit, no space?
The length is 5.5mm
